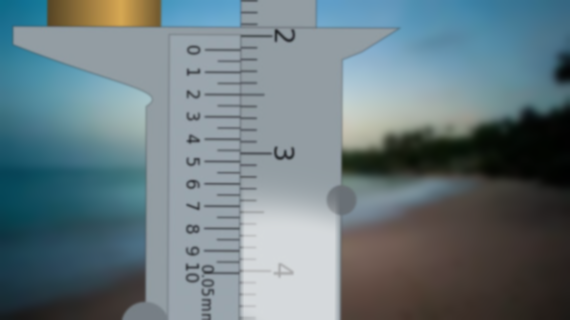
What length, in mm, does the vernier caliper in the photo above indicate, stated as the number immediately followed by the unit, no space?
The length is 21.2mm
